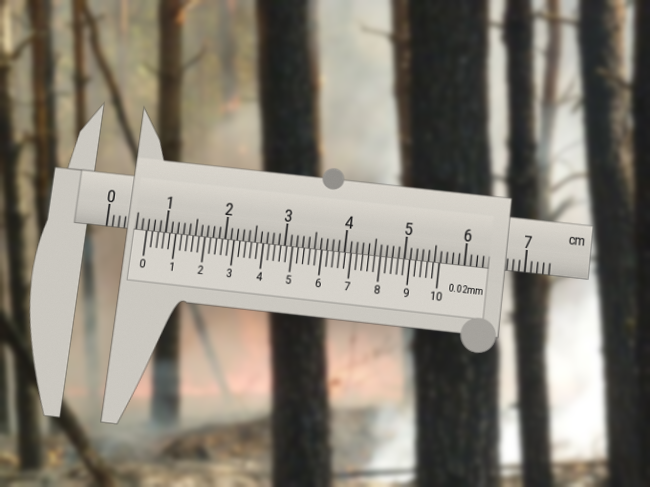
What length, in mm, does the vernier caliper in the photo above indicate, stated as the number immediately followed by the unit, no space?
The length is 6.8mm
